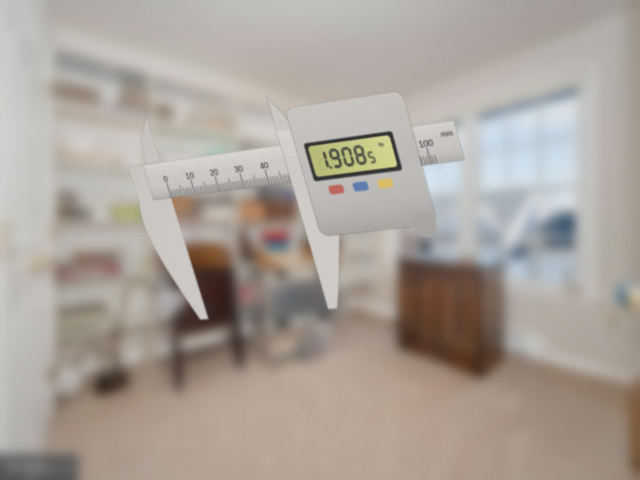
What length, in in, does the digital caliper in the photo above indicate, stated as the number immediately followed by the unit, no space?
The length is 1.9085in
